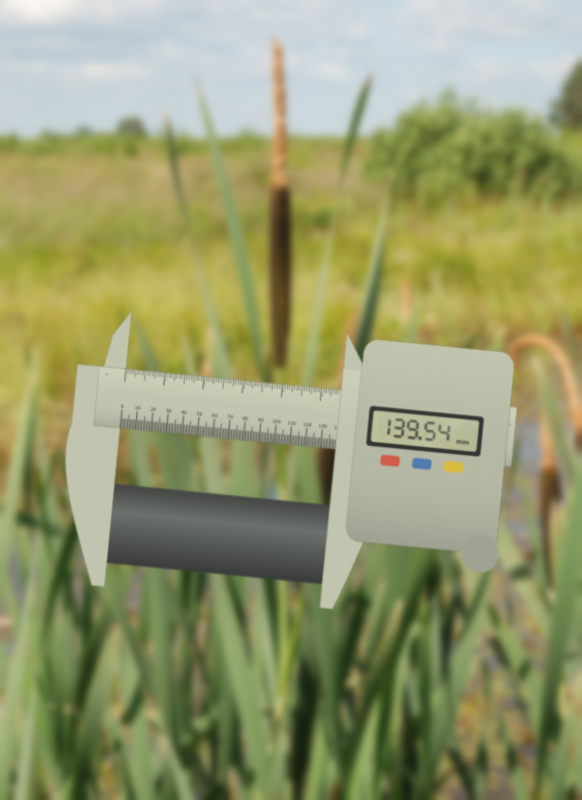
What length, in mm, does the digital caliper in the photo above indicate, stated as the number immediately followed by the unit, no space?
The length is 139.54mm
